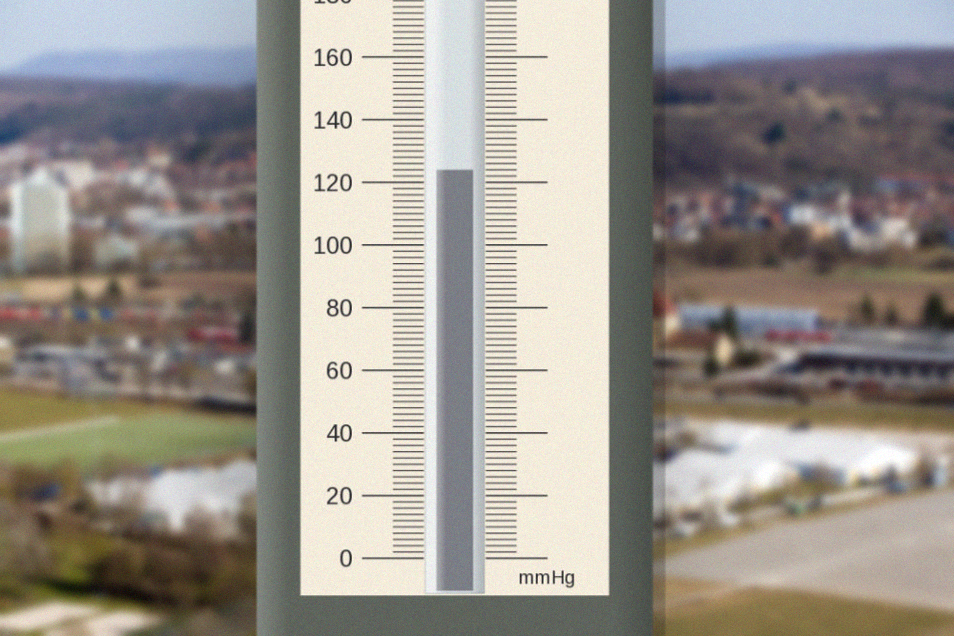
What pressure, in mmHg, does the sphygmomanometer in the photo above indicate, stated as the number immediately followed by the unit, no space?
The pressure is 124mmHg
